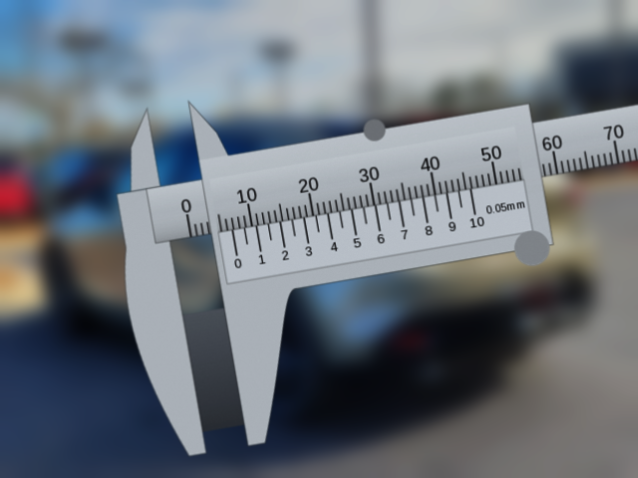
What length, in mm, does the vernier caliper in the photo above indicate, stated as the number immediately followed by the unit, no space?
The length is 6.8mm
